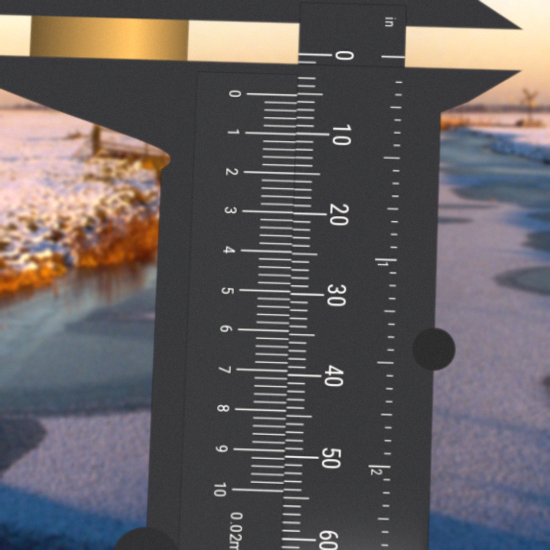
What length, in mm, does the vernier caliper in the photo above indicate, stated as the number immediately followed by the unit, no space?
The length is 5.2mm
